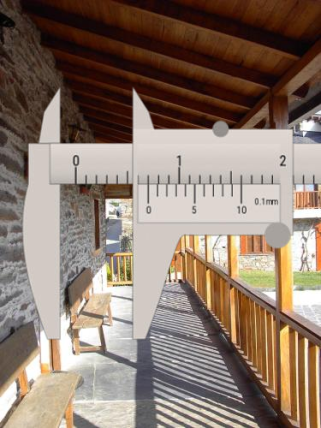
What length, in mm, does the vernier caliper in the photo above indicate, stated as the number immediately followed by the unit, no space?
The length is 7.0mm
